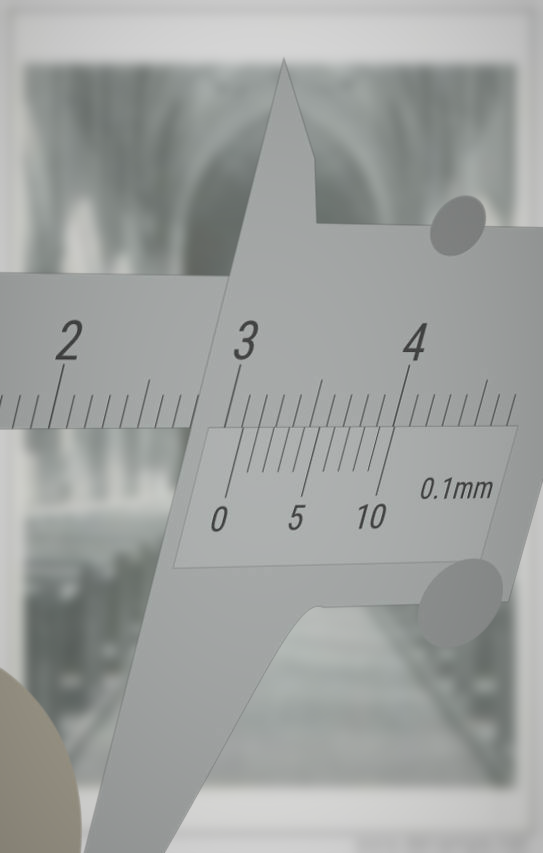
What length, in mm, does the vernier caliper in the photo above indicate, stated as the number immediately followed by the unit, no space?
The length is 31.1mm
